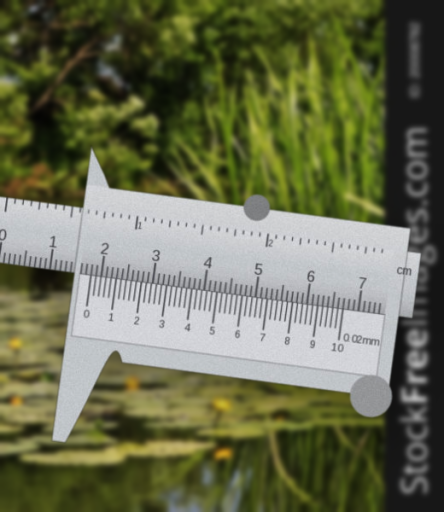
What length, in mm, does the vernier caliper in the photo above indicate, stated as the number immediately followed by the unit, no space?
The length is 18.0mm
